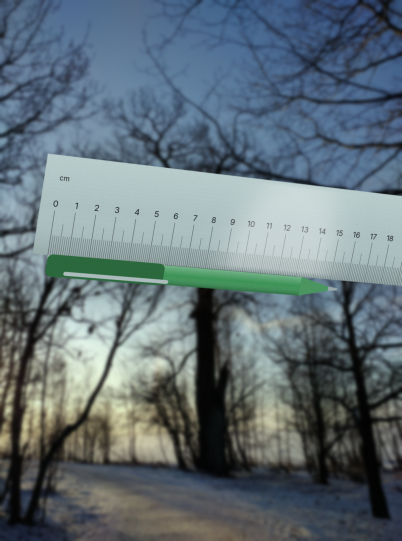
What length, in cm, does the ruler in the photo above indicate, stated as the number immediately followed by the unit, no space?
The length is 15.5cm
